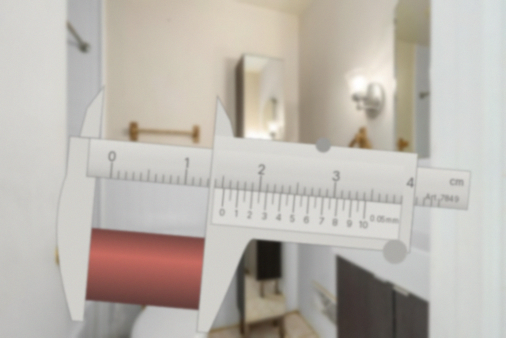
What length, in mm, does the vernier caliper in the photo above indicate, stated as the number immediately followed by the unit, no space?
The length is 15.2mm
